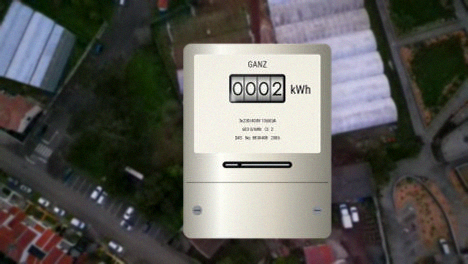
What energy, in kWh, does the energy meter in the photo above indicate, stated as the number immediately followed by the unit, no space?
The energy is 2kWh
